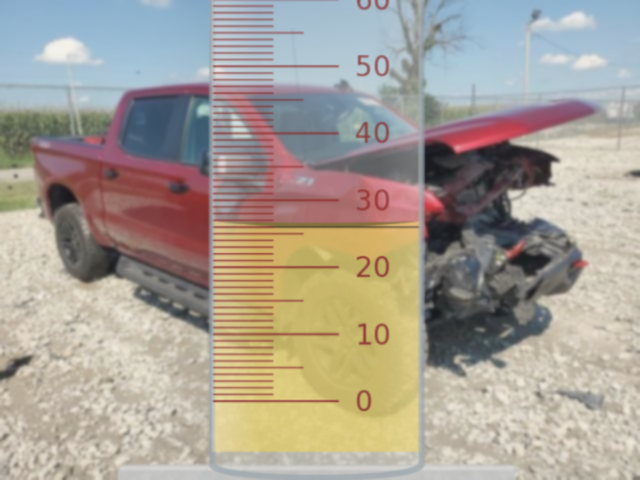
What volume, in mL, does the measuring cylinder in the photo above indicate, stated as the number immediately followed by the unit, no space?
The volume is 26mL
